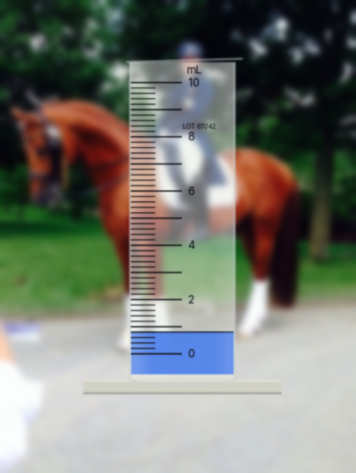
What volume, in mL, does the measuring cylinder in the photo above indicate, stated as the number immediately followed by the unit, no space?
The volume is 0.8mL
